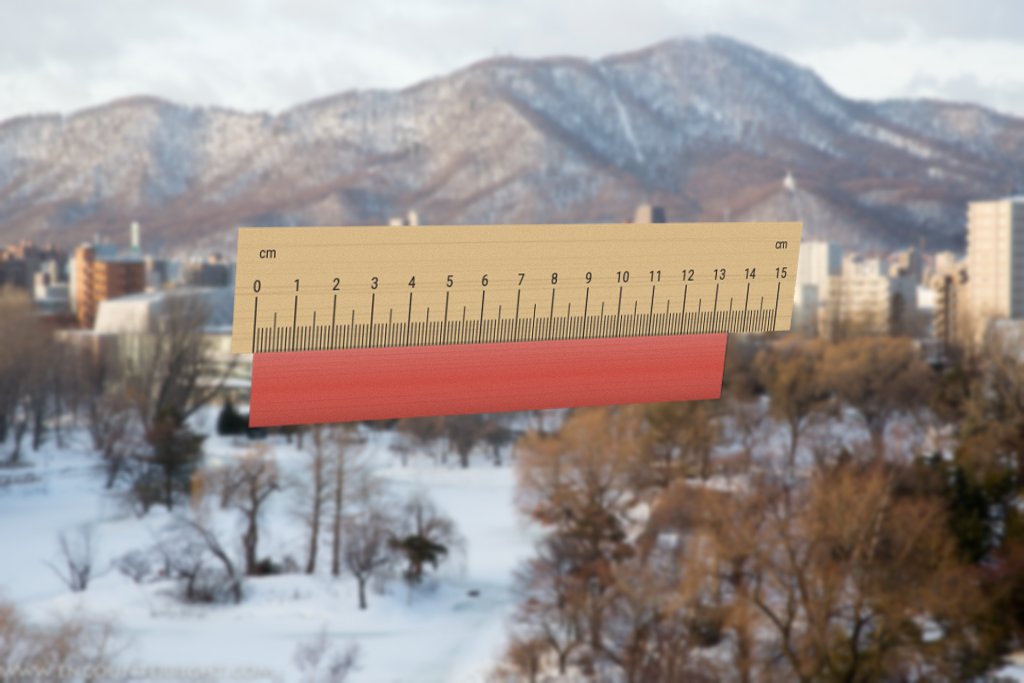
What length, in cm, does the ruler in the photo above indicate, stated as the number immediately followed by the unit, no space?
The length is 13.5cm
